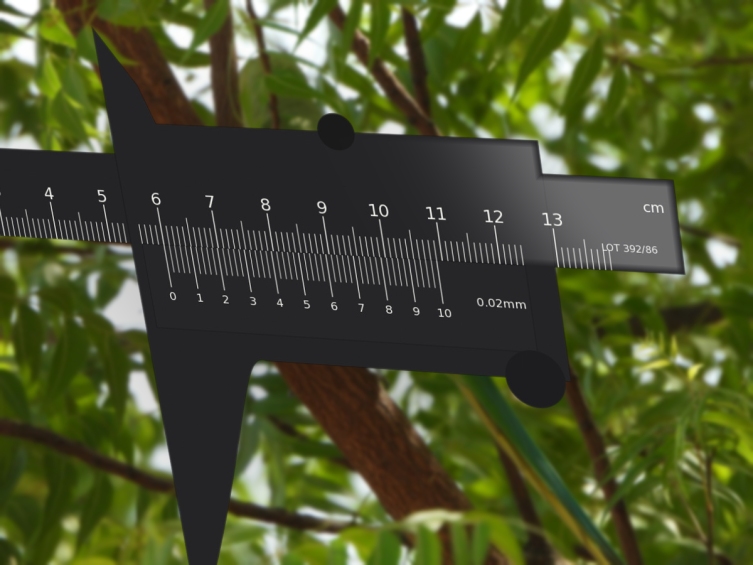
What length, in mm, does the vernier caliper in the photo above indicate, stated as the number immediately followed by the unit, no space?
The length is 60.0mm
